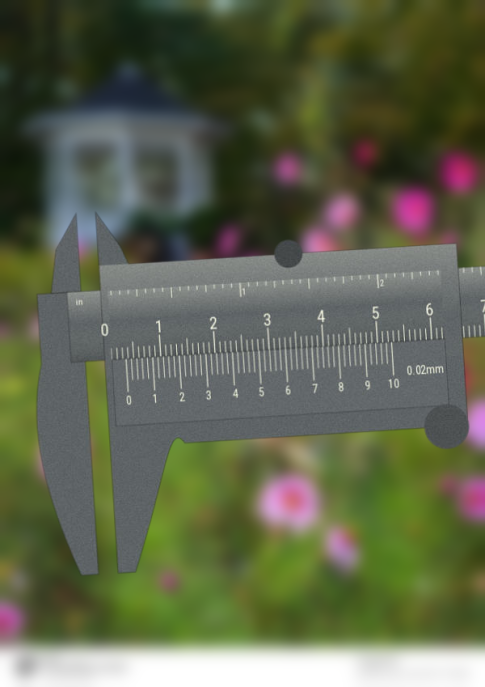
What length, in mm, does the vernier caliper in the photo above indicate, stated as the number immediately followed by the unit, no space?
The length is 3.6mm
